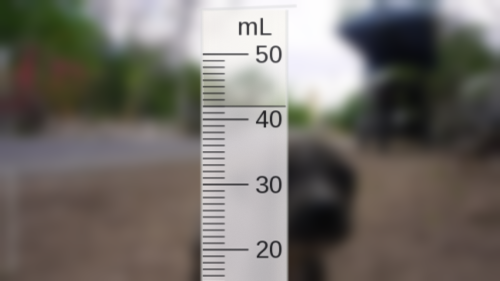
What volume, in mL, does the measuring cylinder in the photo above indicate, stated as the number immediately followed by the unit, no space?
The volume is 42mL
